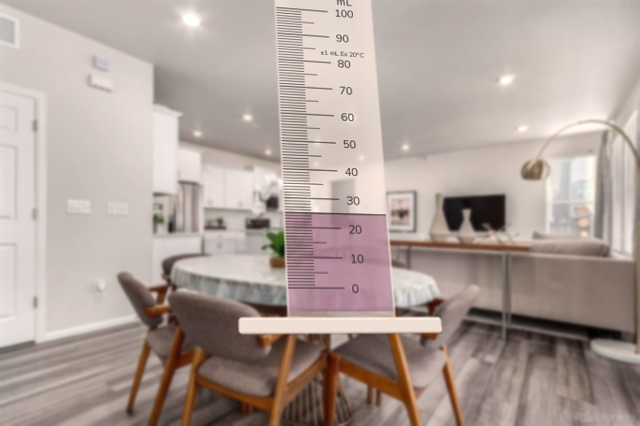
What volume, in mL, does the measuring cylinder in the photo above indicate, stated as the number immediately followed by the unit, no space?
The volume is 25mL
